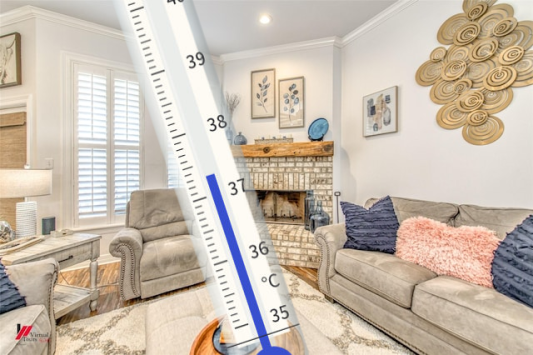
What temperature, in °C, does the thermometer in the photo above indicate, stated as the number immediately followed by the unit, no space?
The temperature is 37.3°C
